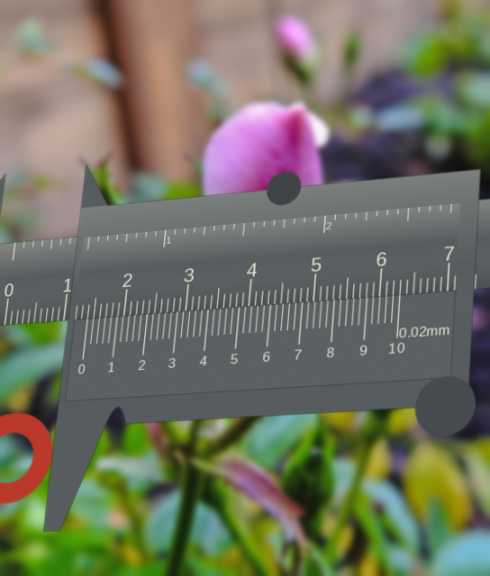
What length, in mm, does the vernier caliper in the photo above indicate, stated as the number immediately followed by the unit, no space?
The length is 14.0mm
